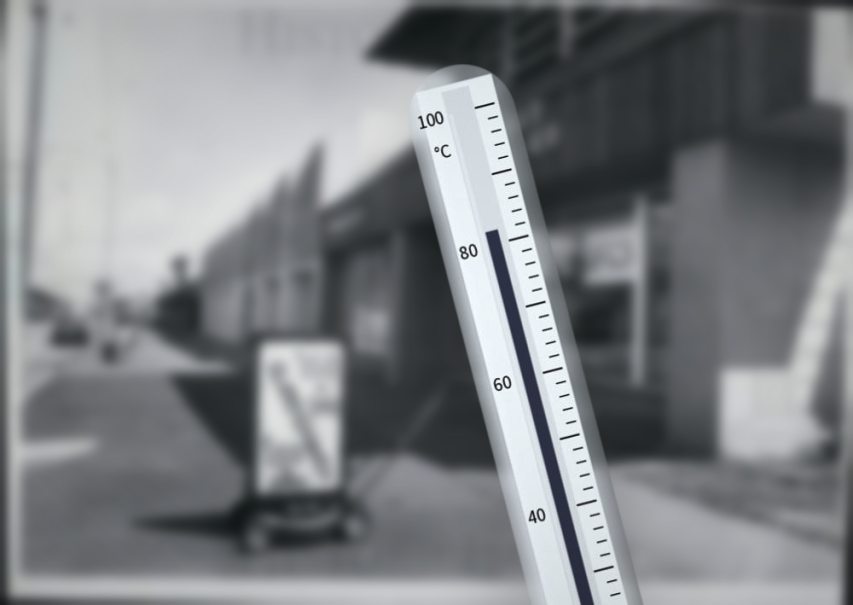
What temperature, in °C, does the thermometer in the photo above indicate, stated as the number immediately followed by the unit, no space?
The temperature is 82°C
